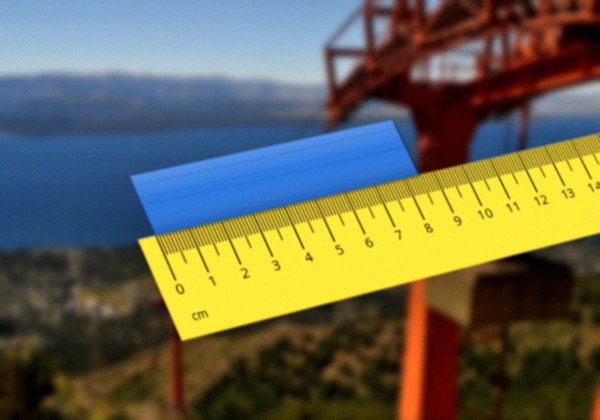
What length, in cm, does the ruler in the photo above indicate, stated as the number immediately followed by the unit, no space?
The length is 8.5cm
